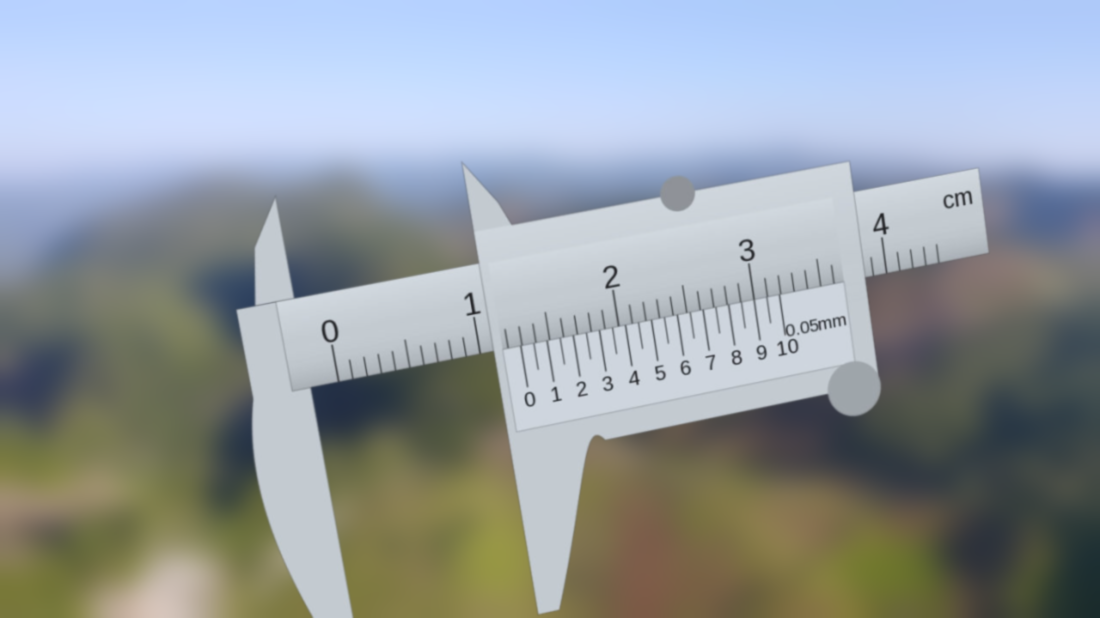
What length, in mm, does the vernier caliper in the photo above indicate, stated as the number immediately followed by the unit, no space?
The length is 12.9mm
